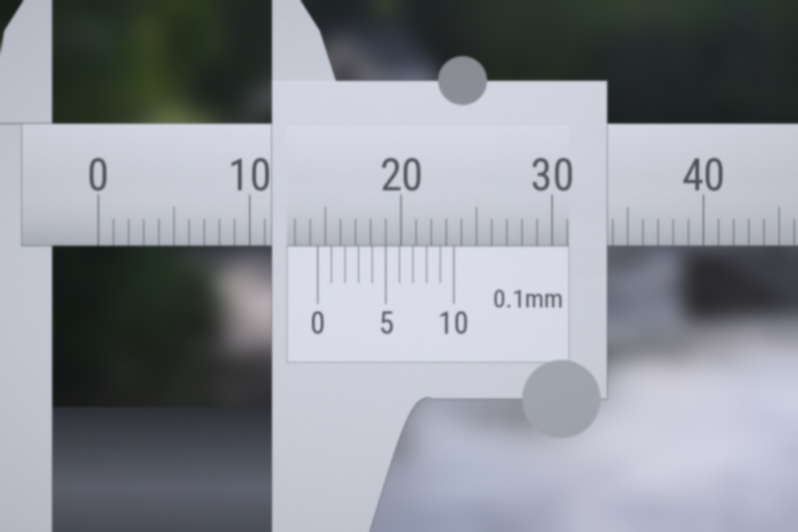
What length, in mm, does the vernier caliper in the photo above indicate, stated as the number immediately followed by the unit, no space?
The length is 14.5mm
